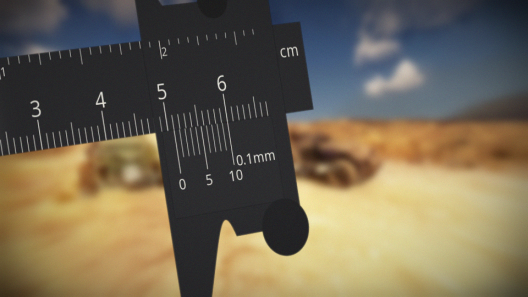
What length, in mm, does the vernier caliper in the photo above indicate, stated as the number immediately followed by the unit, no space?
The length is 51.0mm
